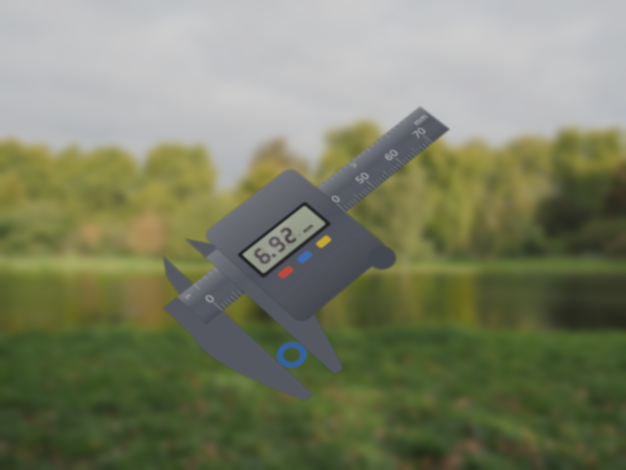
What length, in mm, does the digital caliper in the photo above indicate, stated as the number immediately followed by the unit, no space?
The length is 6.92mm
